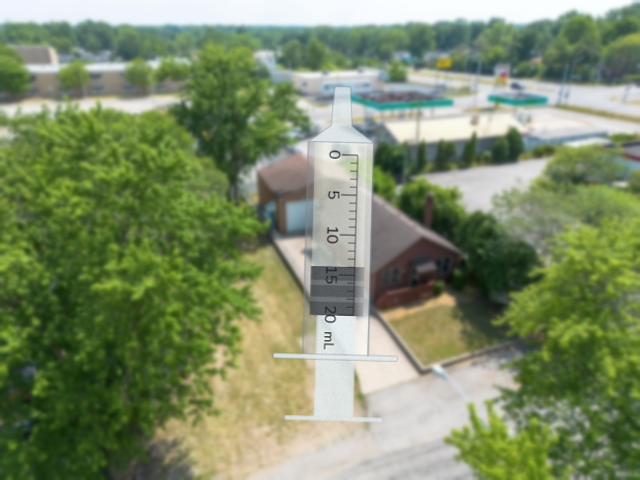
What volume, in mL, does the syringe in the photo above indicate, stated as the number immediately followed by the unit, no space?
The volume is 14mL
